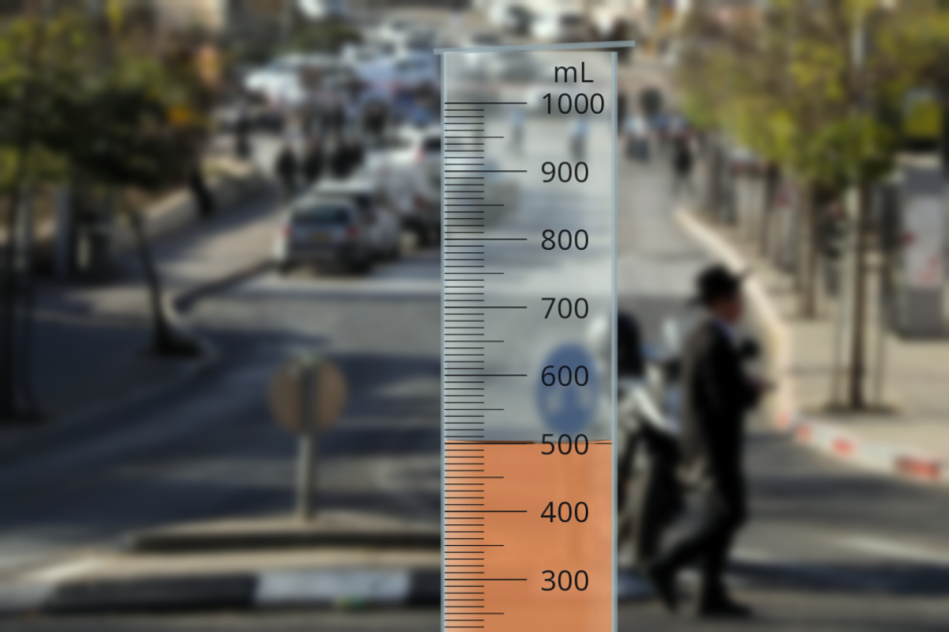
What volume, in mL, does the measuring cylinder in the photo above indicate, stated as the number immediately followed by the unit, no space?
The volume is 500mL
